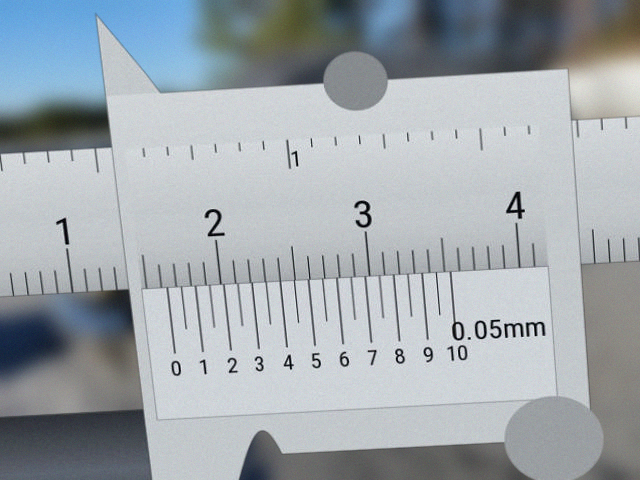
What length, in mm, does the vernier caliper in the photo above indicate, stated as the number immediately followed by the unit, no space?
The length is 16.4mm
